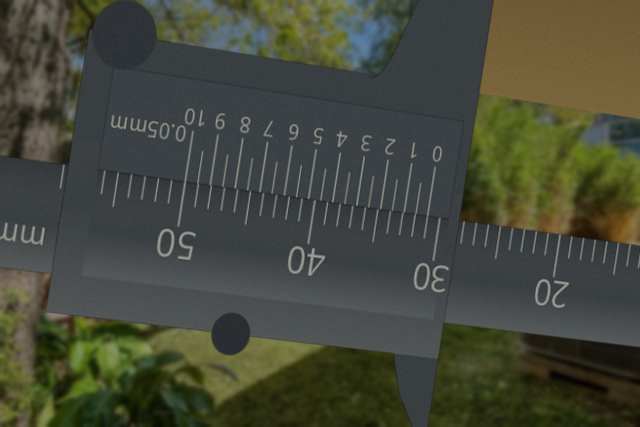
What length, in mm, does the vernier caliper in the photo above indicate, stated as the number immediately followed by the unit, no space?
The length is 31.0mm
